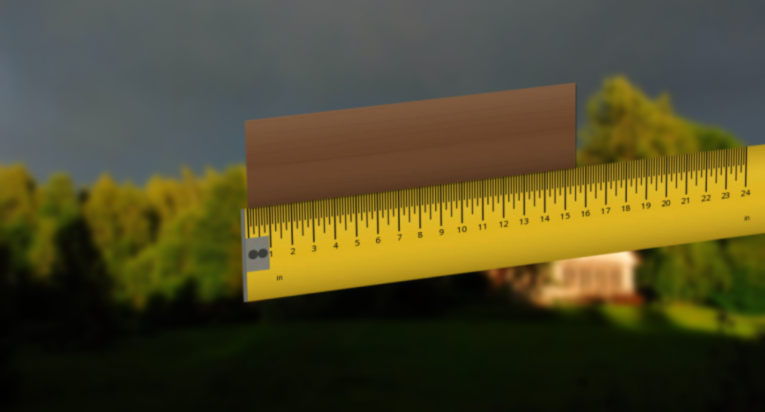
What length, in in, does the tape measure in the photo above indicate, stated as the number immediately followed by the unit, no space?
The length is 15.5in
